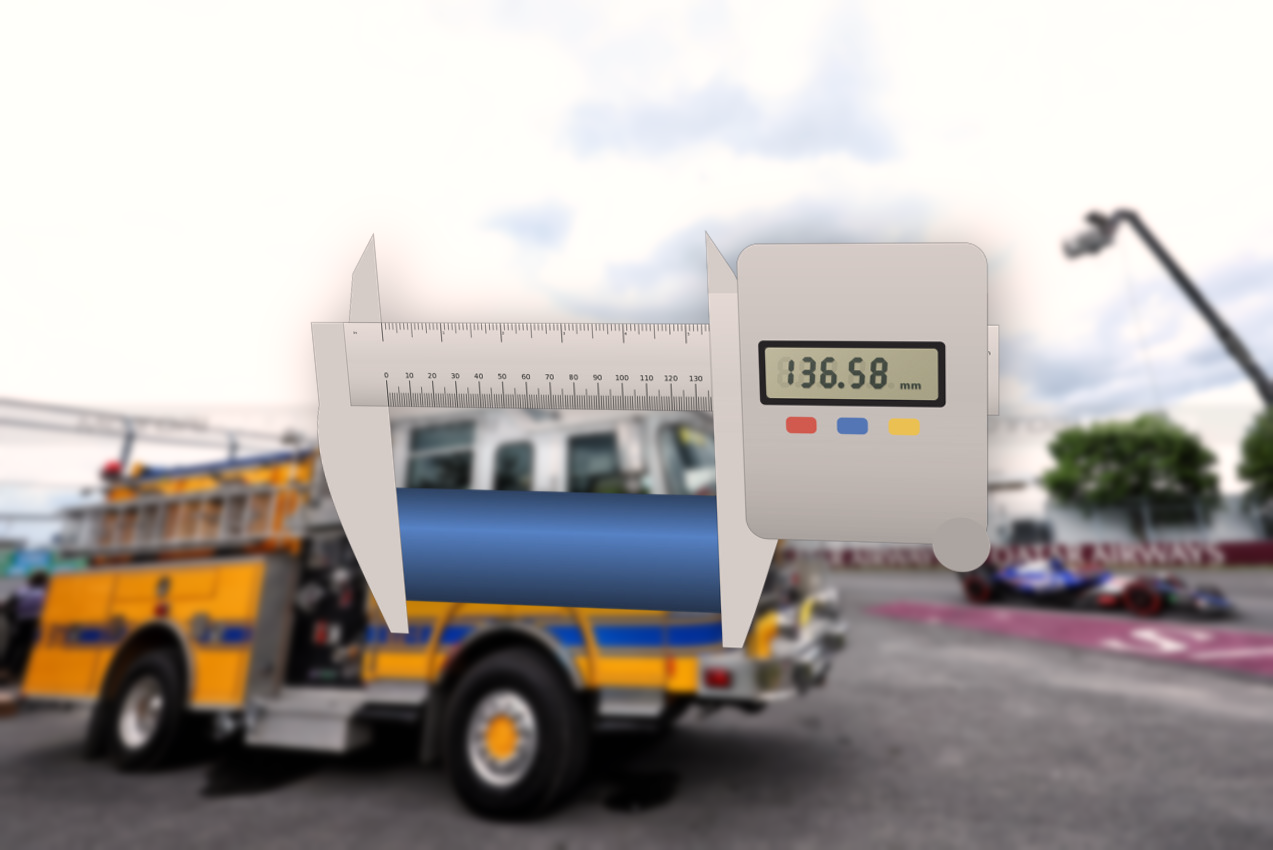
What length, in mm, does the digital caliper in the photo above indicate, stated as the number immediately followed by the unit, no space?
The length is 136.58mm
